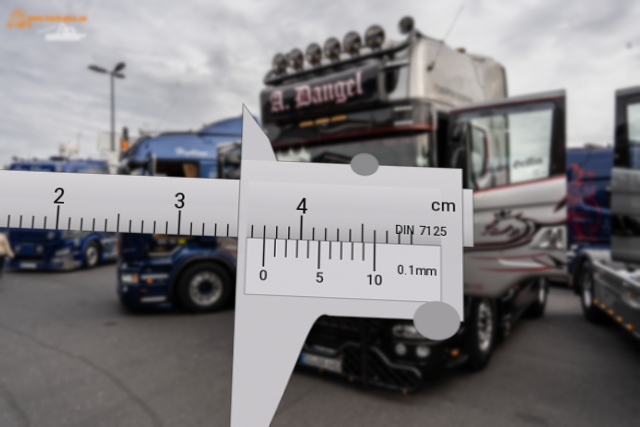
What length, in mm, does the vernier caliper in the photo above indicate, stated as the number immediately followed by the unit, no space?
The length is 37.0mm
